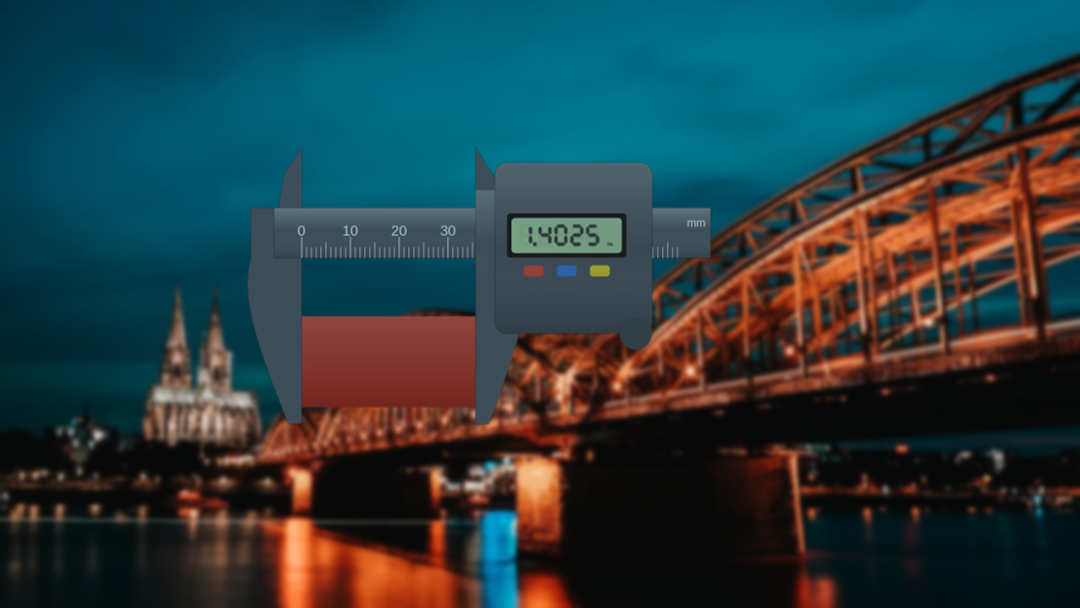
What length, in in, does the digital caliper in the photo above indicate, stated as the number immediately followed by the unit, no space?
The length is 1.4025in
